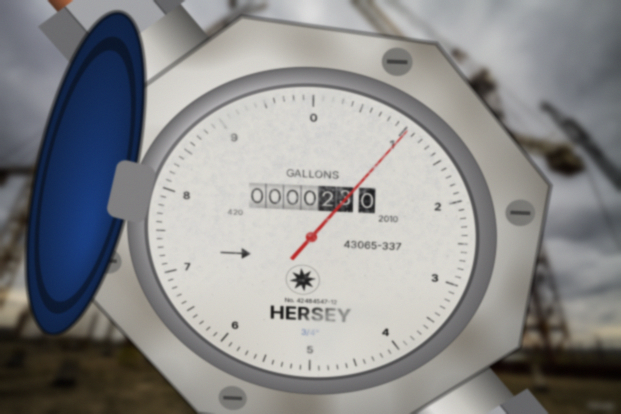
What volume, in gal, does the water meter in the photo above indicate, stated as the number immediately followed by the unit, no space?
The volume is 231.0gal
